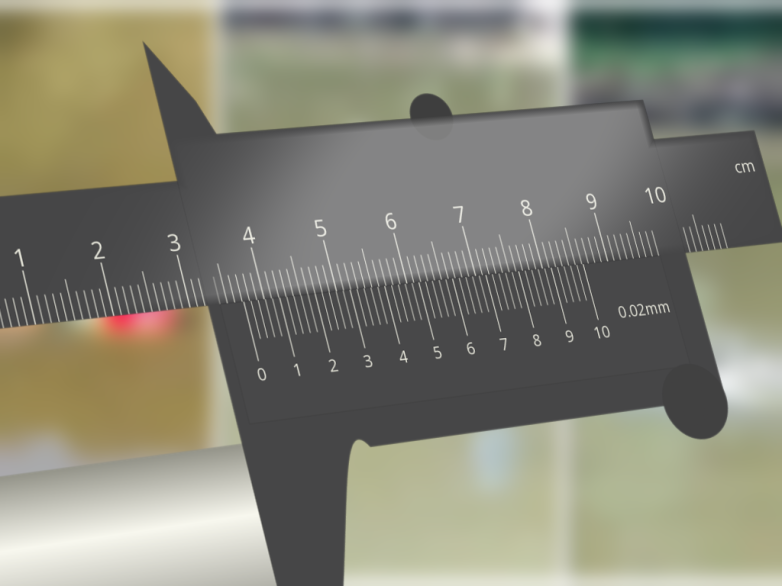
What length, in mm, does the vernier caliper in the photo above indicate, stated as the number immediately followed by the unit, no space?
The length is 37.2mm
